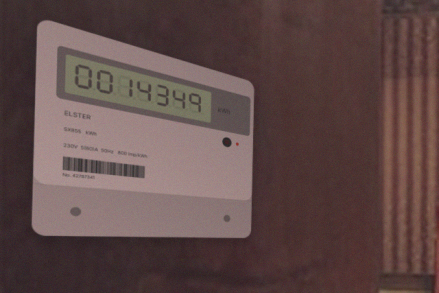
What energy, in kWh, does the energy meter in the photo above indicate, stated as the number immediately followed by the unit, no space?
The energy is 14349kWh
